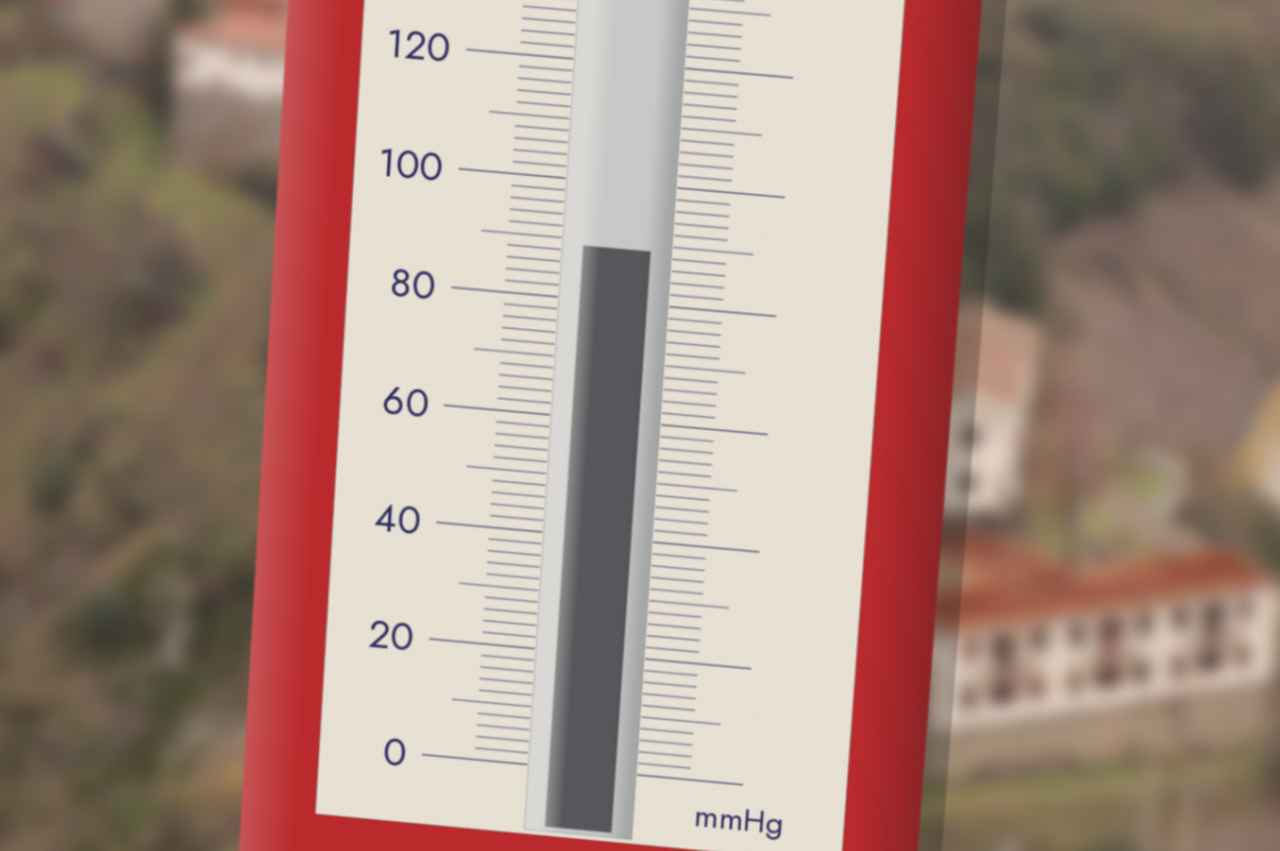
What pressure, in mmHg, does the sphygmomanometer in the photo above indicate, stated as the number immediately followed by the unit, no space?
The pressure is 89mmHg
